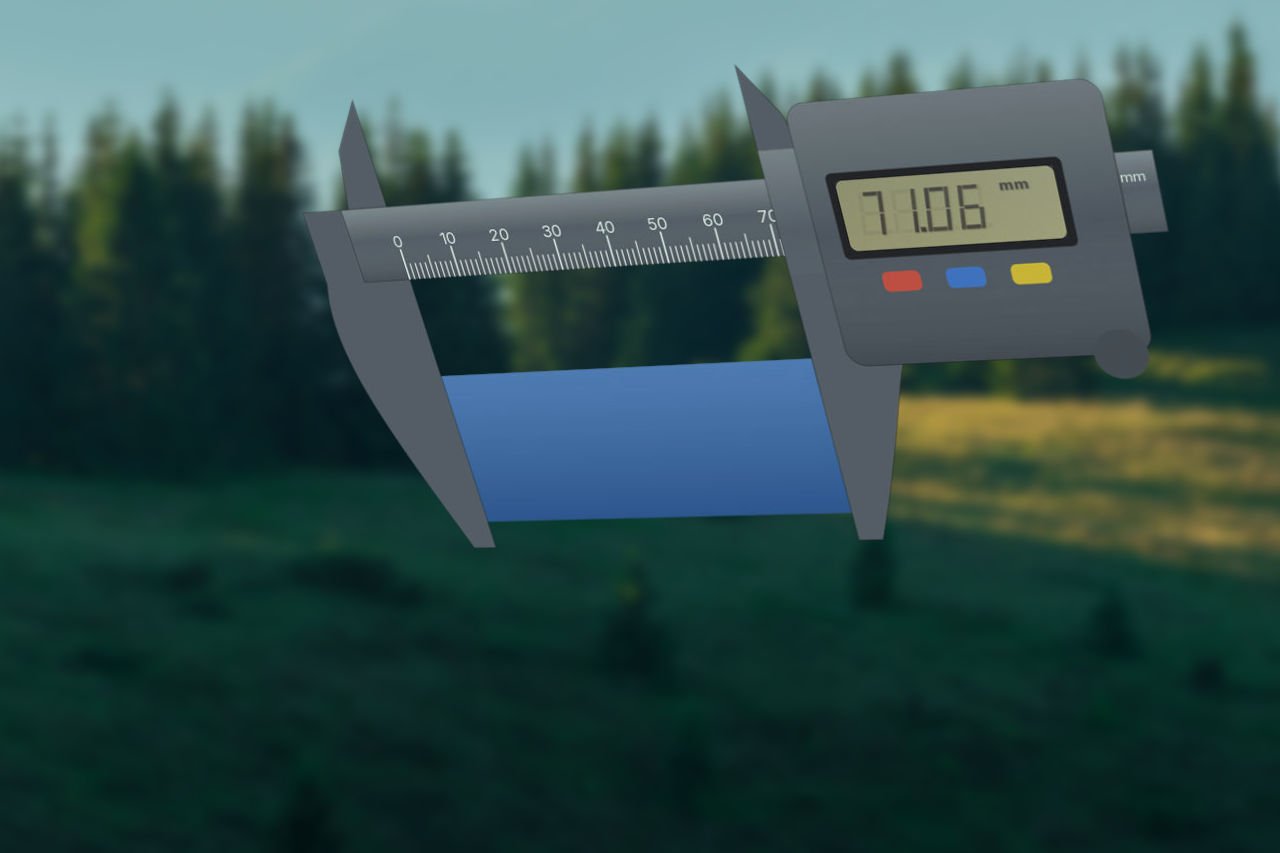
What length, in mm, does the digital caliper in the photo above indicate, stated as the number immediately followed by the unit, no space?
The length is 71.06mm
